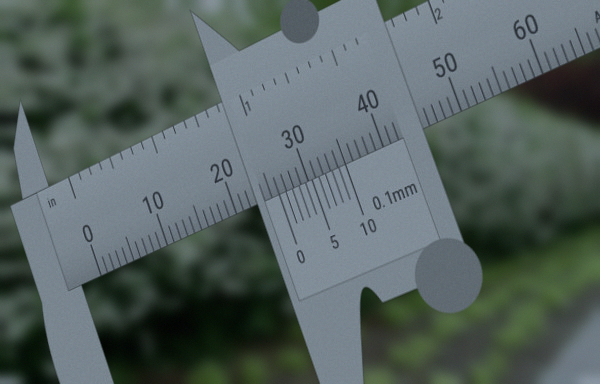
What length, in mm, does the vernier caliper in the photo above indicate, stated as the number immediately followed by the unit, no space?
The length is 26.0mm
